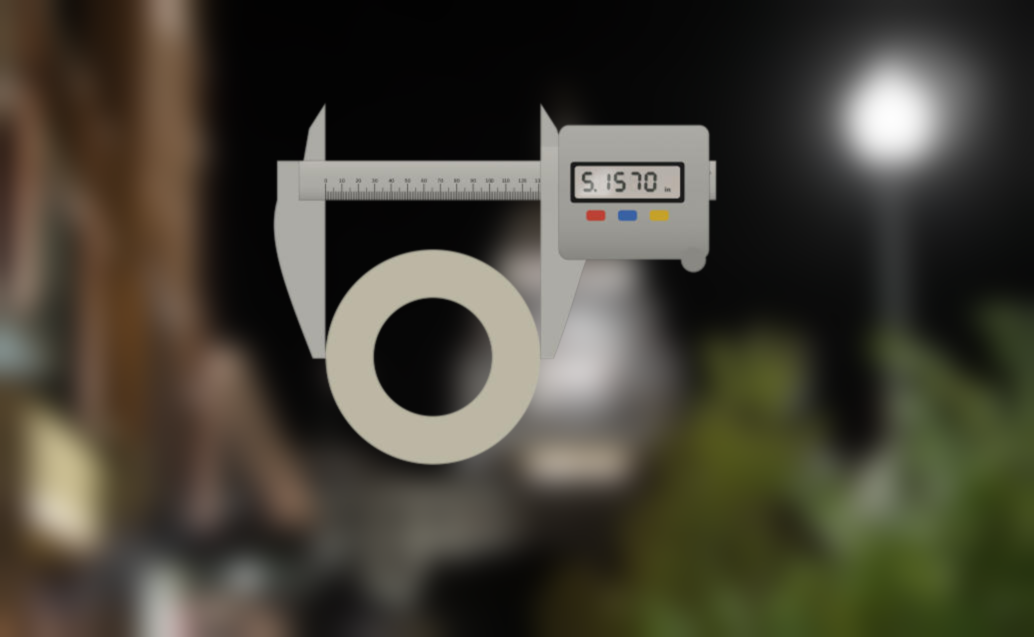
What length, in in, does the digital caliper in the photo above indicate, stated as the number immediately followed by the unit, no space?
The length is 5.1570in
